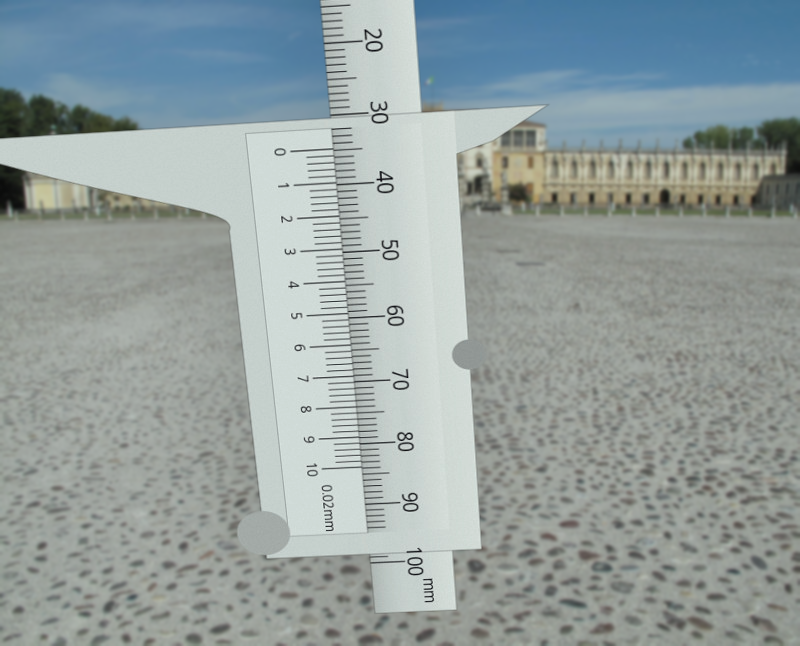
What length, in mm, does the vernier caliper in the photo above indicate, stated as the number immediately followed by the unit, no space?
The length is 34.8mm
